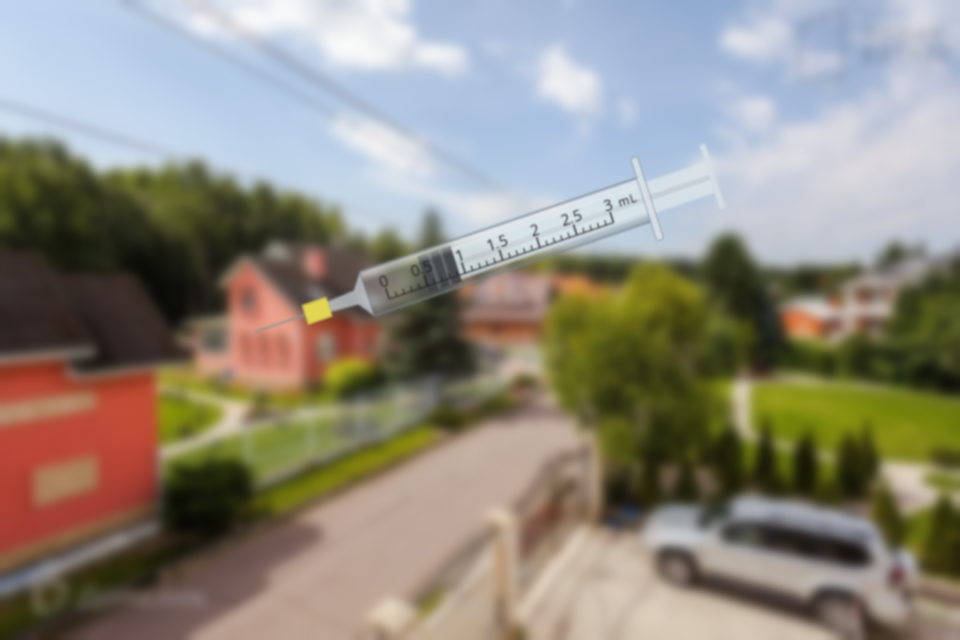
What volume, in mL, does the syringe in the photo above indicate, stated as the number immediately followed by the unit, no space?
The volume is 0.5mL
